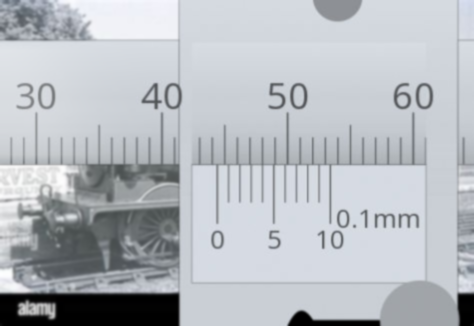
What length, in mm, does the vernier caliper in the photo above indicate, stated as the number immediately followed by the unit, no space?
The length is 44.4mm
